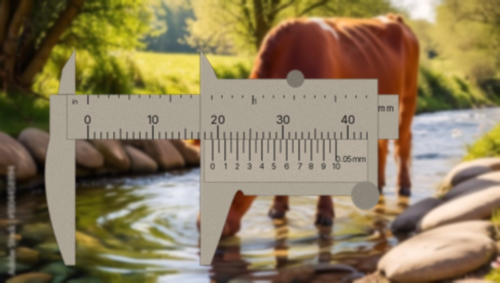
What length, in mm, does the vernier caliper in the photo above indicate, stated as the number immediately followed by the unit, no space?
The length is 19.2mm
